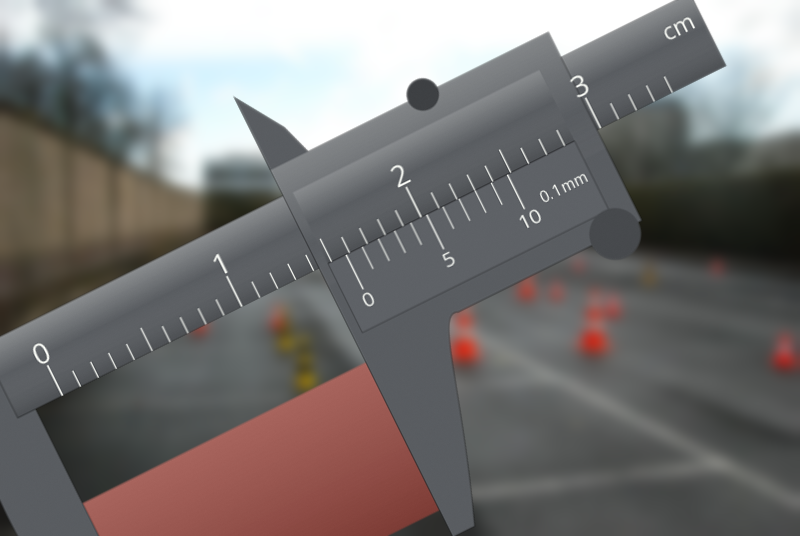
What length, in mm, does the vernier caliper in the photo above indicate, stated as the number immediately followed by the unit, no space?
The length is 15.8mm
